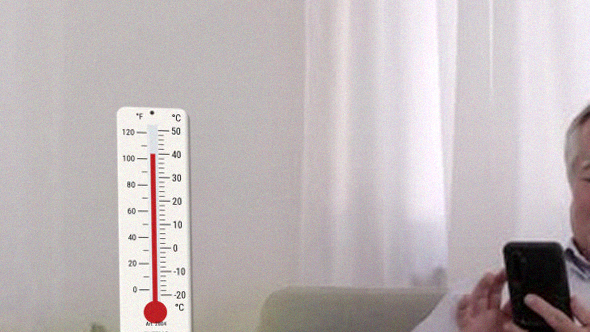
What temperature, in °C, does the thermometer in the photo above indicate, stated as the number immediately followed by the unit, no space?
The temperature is 40°C
